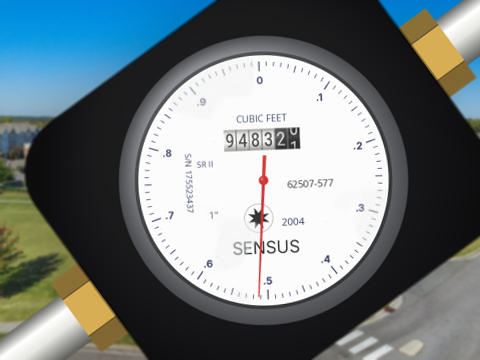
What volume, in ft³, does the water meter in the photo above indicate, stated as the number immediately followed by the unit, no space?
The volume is 948320.51ft³
